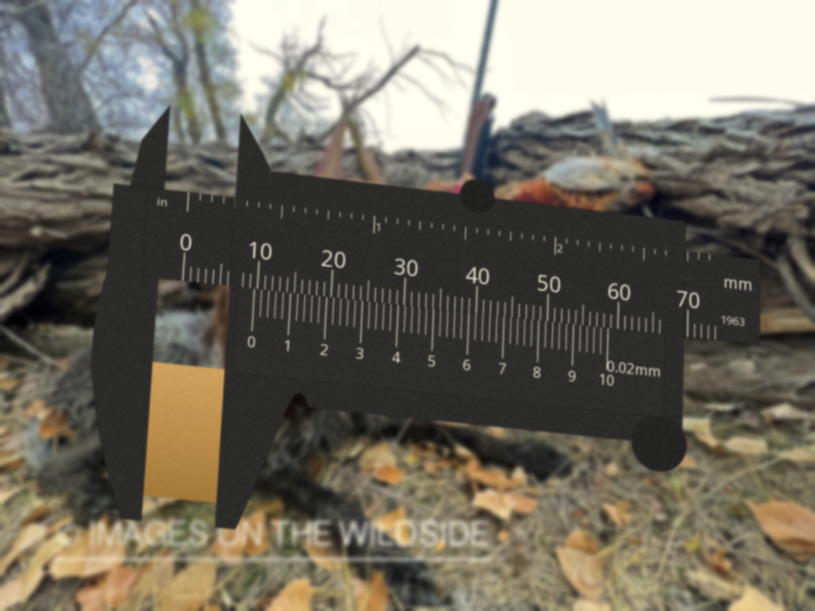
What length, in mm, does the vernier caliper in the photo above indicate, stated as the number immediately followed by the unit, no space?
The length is 9.6mm
